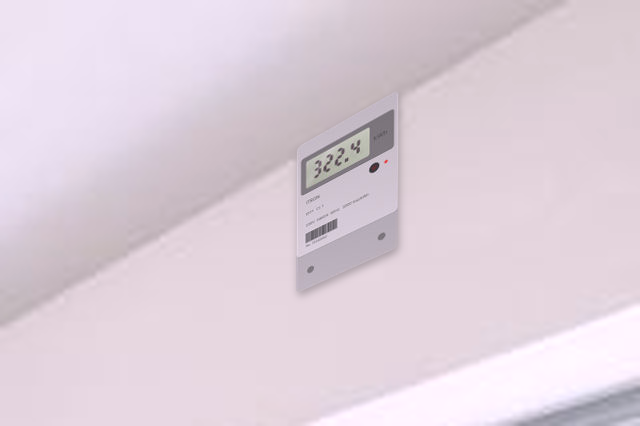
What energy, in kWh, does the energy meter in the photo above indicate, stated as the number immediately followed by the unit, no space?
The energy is 322.4kWh
